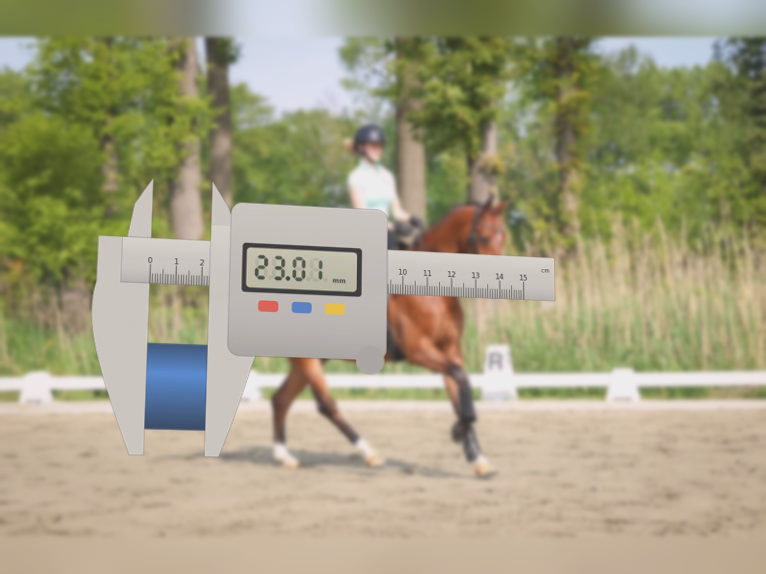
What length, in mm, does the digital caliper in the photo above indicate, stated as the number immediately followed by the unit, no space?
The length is 23.01mm
